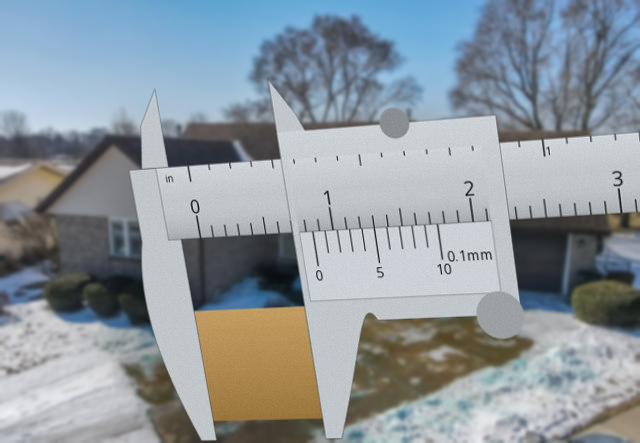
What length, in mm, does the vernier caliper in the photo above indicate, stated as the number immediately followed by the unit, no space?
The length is 8.5mm
